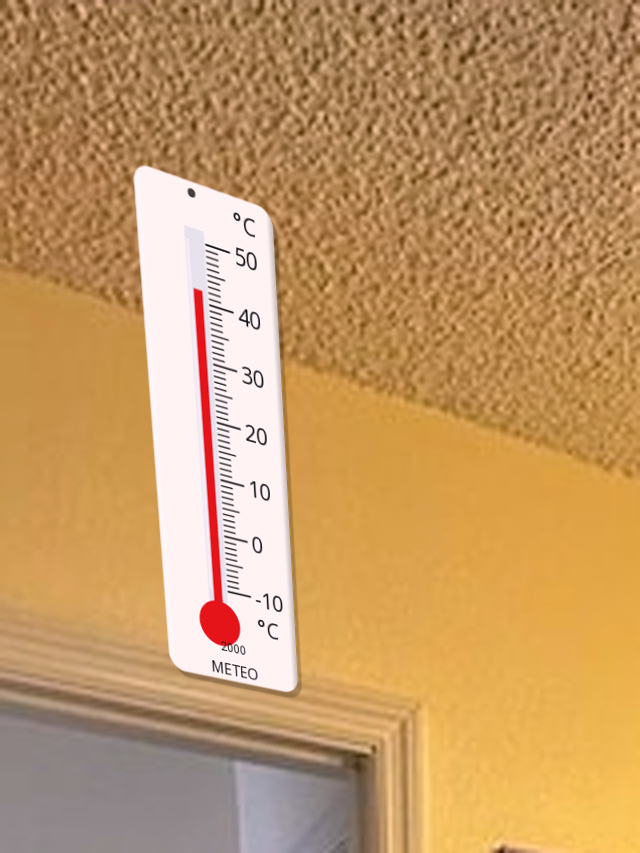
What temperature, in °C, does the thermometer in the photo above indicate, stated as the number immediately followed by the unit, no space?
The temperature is 42°C
